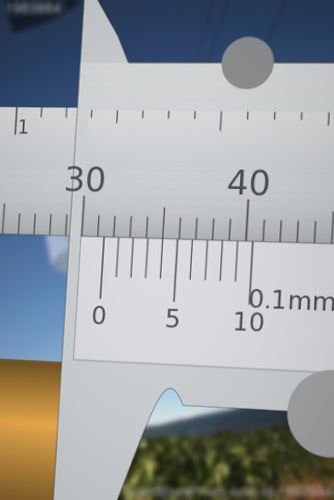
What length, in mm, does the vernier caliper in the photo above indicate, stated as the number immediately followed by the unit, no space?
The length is 31.4mm
